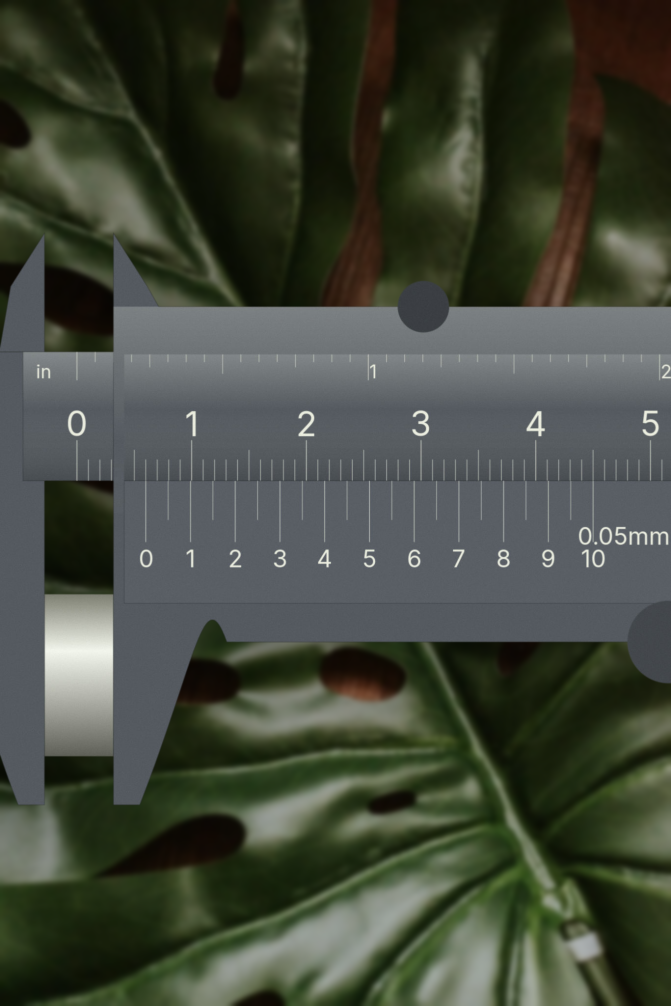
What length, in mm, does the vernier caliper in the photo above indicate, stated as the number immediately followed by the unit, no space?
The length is 6.0mm
